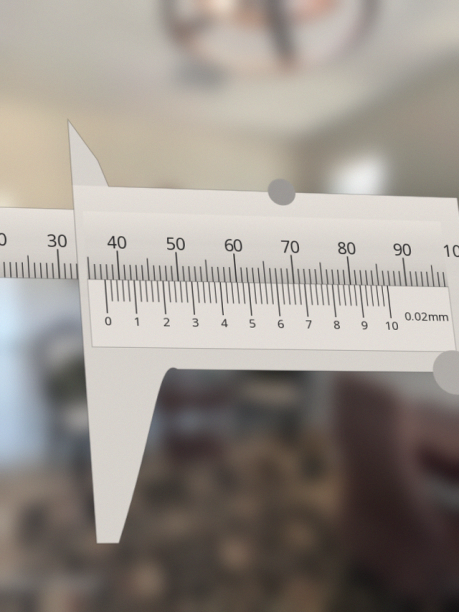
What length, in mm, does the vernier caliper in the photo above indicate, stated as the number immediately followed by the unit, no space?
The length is 37.6mm
